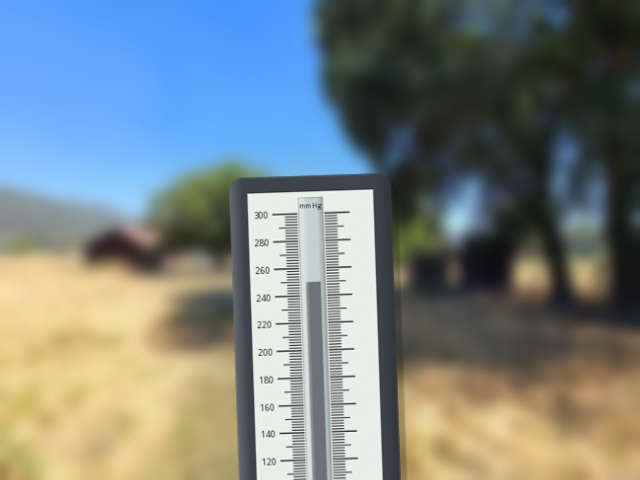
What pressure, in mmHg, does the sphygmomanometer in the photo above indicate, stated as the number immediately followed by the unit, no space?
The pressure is 250mmHg
